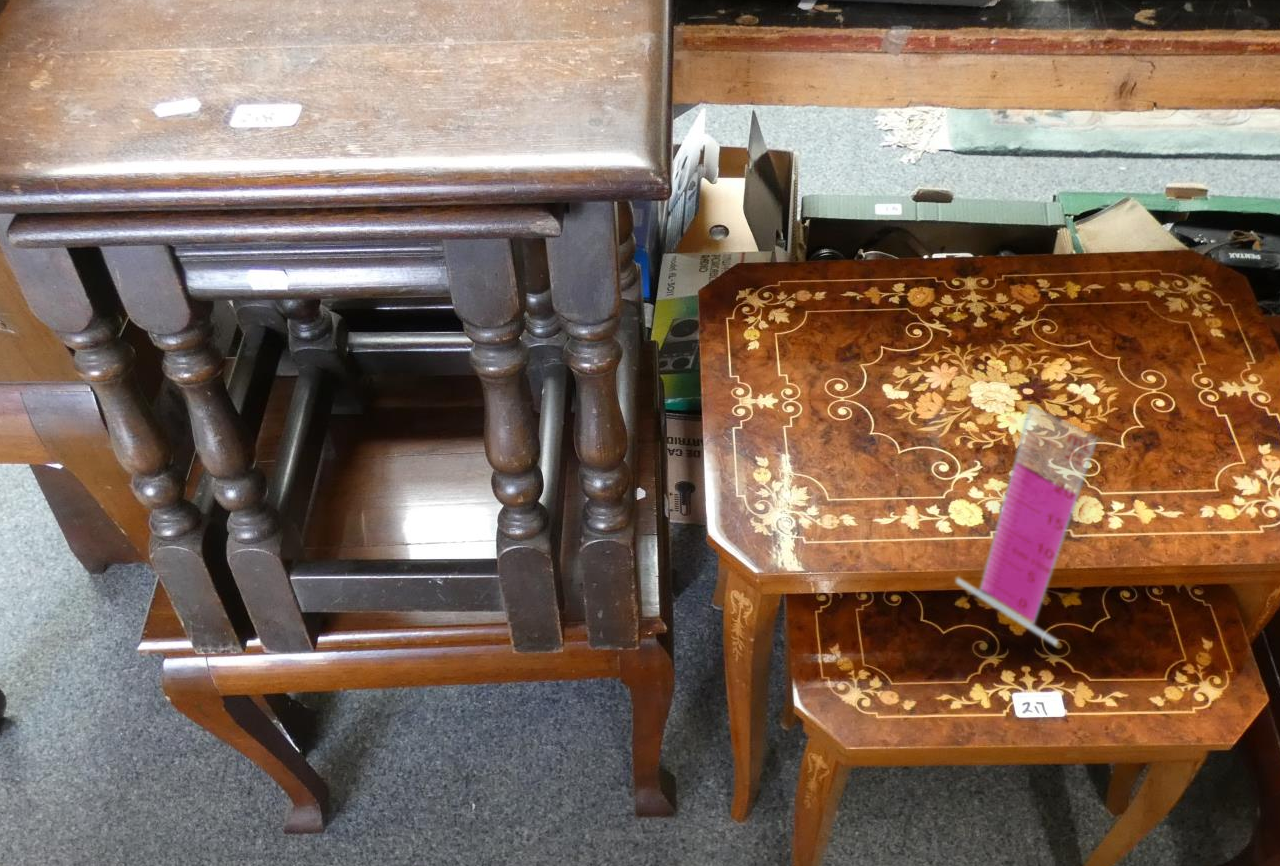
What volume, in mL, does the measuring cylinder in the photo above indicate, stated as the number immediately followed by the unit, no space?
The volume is 20mL
